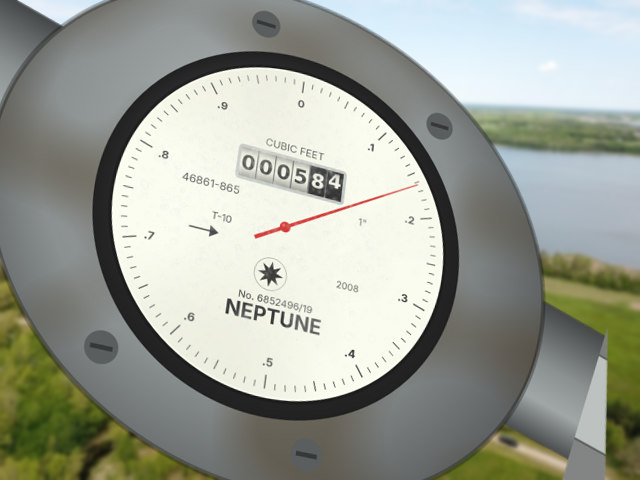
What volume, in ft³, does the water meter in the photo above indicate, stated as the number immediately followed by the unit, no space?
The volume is 584.16ft³
